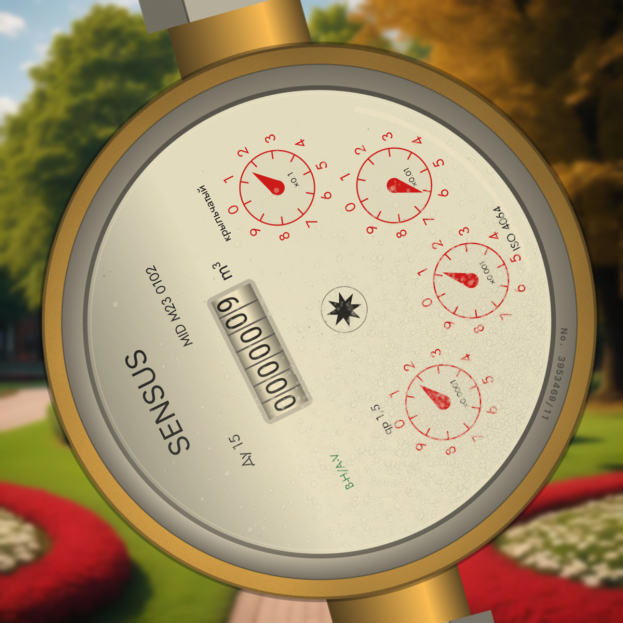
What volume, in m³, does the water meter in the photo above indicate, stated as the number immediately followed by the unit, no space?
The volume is 9.1611m³
